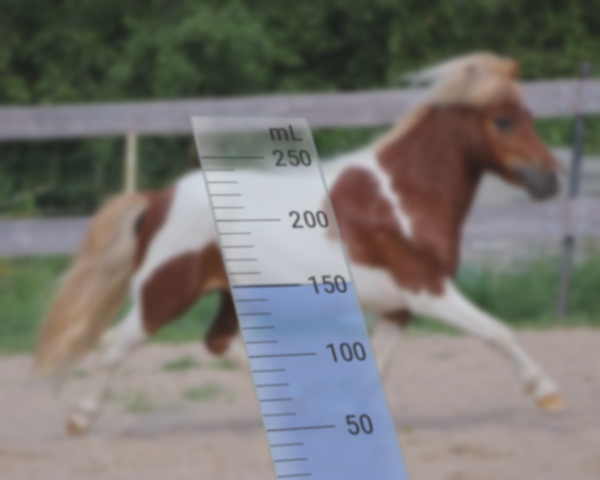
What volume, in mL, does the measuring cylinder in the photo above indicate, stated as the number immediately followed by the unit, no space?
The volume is 150mL
